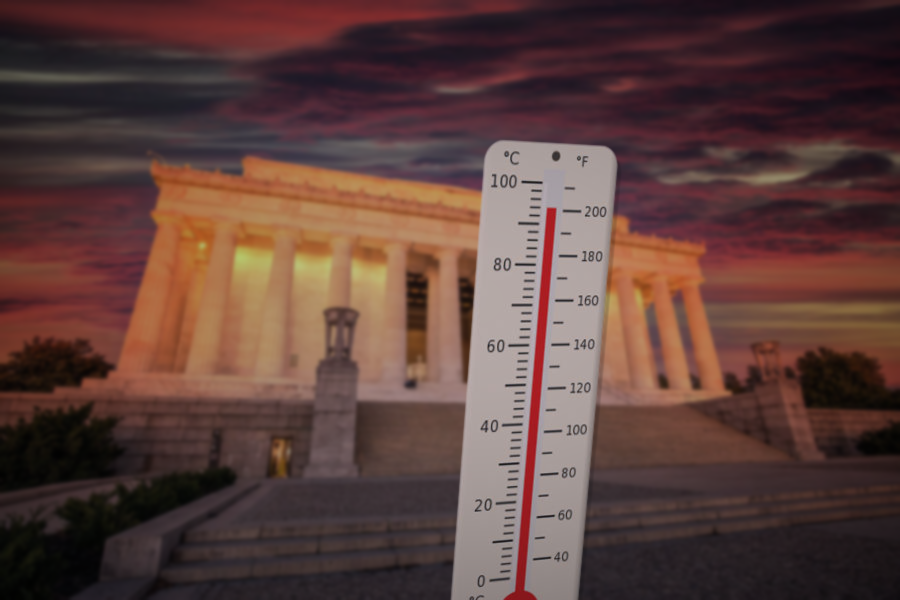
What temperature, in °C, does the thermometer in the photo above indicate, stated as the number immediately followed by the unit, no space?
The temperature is 94°C
